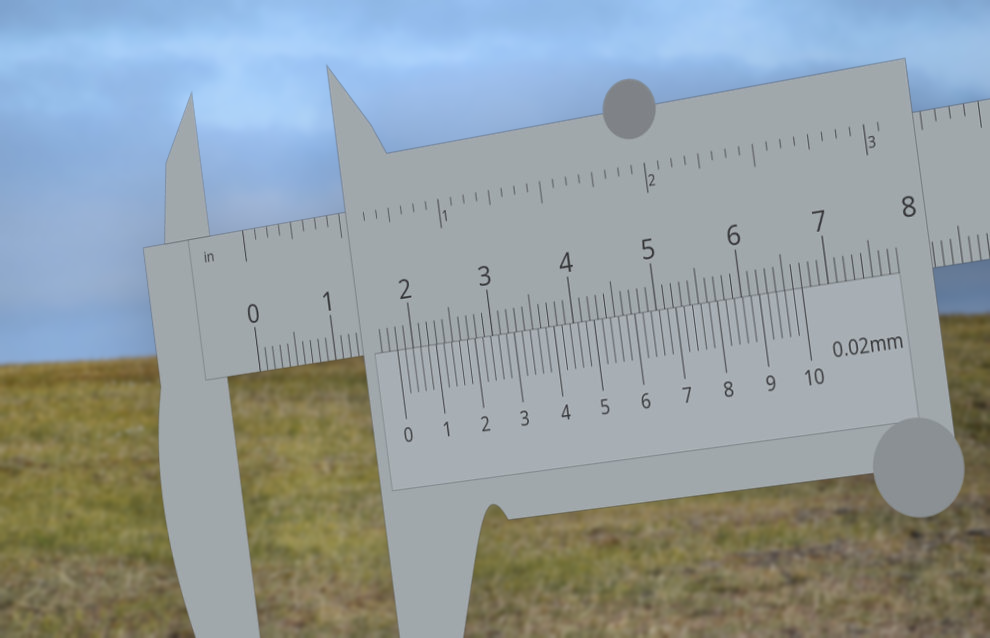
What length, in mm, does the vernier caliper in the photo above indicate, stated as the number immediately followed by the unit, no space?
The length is 18.0mm
